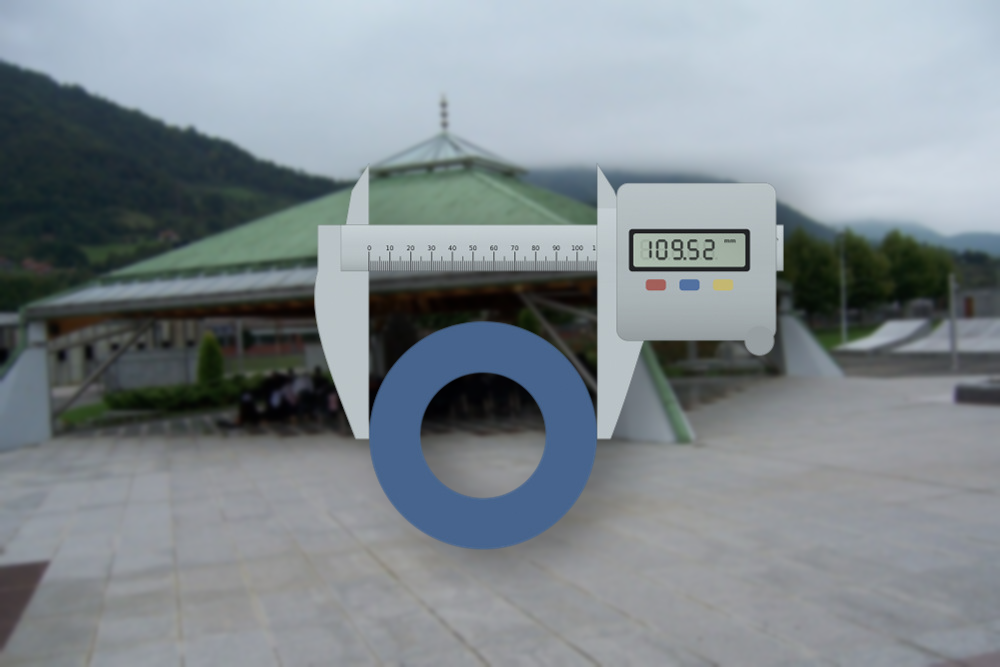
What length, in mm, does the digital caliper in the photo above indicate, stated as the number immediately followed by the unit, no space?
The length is 109.52mm
